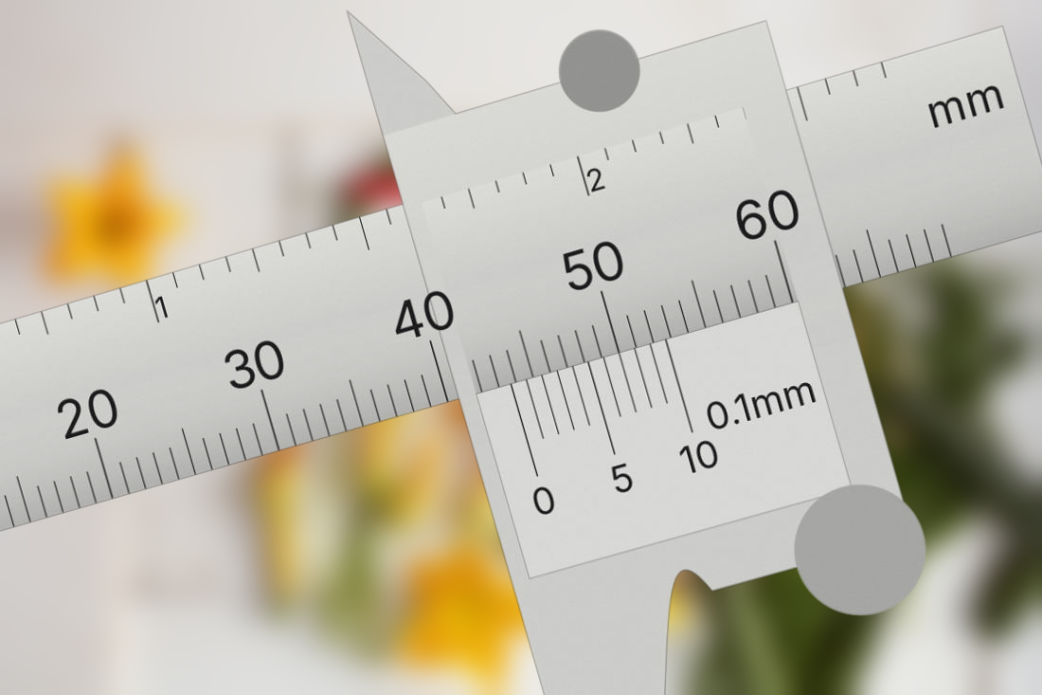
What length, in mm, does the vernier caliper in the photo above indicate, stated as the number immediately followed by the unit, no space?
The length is 43.7mm
